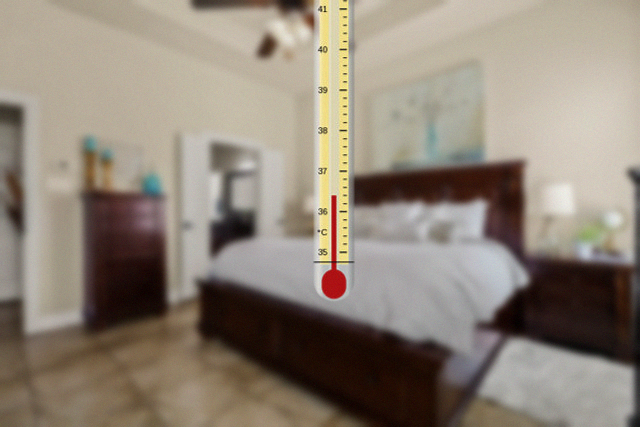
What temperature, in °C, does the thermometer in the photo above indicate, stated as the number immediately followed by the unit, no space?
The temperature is 36.4°C
